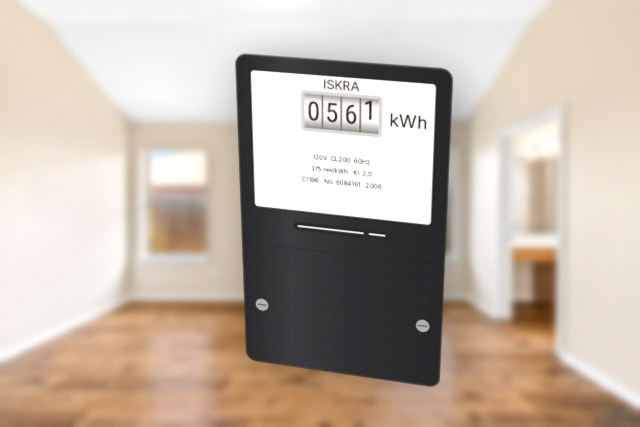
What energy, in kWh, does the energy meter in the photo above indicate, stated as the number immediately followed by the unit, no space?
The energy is 561kWh
